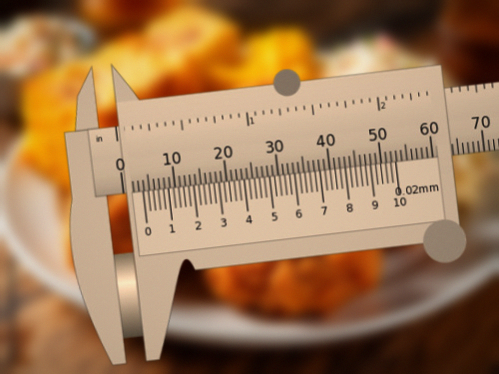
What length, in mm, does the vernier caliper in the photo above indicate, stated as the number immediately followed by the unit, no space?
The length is 3.8mm
